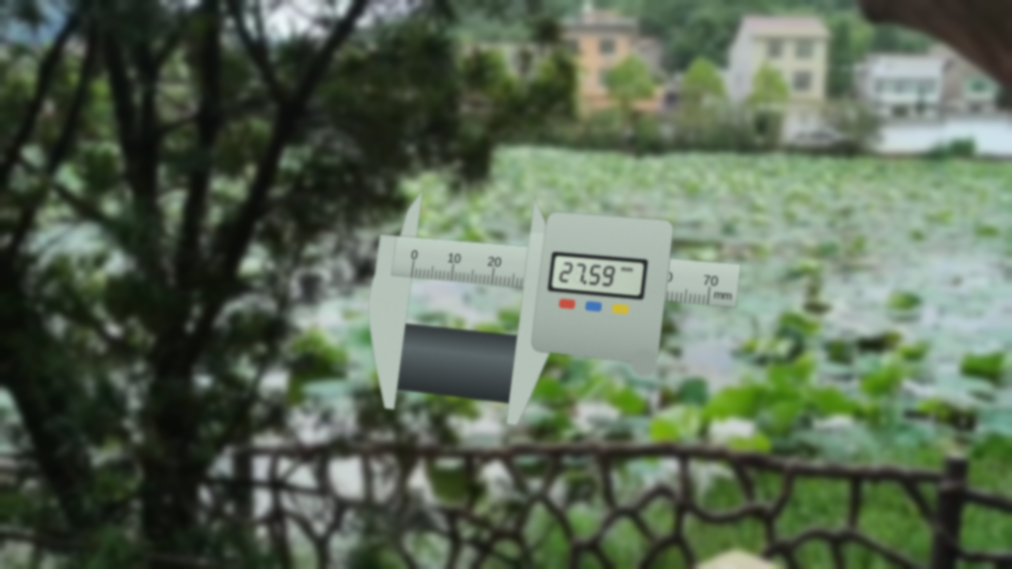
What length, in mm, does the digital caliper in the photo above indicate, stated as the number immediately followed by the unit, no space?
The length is 27.59mm
